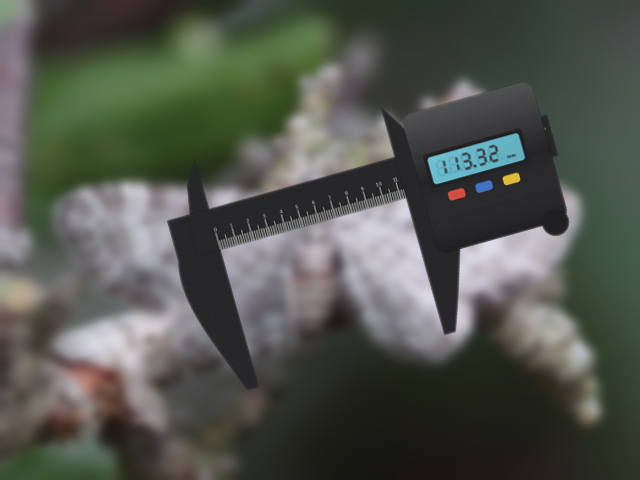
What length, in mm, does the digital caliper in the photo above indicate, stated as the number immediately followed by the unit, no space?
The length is 113.32mm
